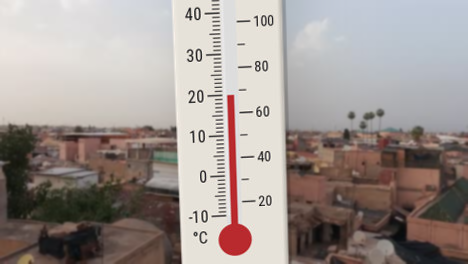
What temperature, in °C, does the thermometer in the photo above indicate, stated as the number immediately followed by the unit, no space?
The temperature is 20°C
